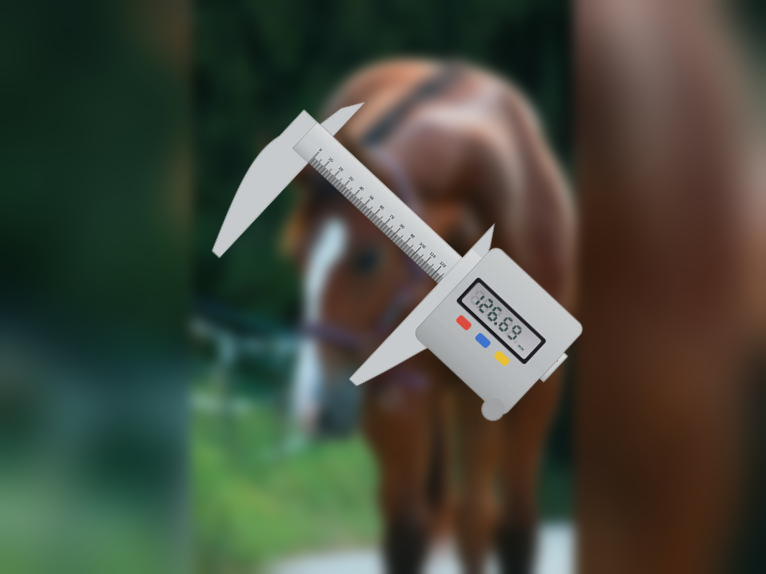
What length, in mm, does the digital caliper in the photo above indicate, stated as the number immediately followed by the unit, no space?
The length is 126.69mm
